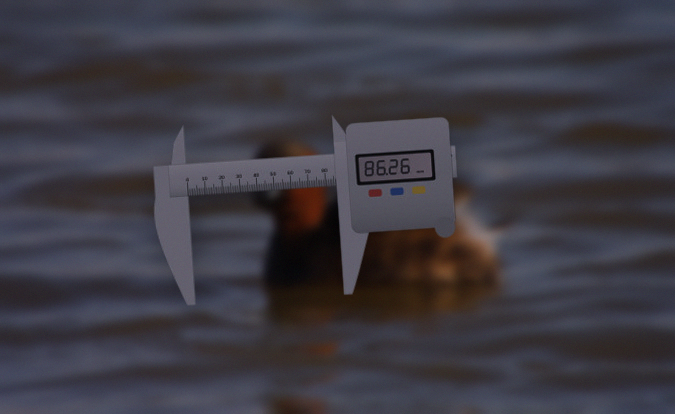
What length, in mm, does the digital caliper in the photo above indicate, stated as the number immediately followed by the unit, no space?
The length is 86.26mm
